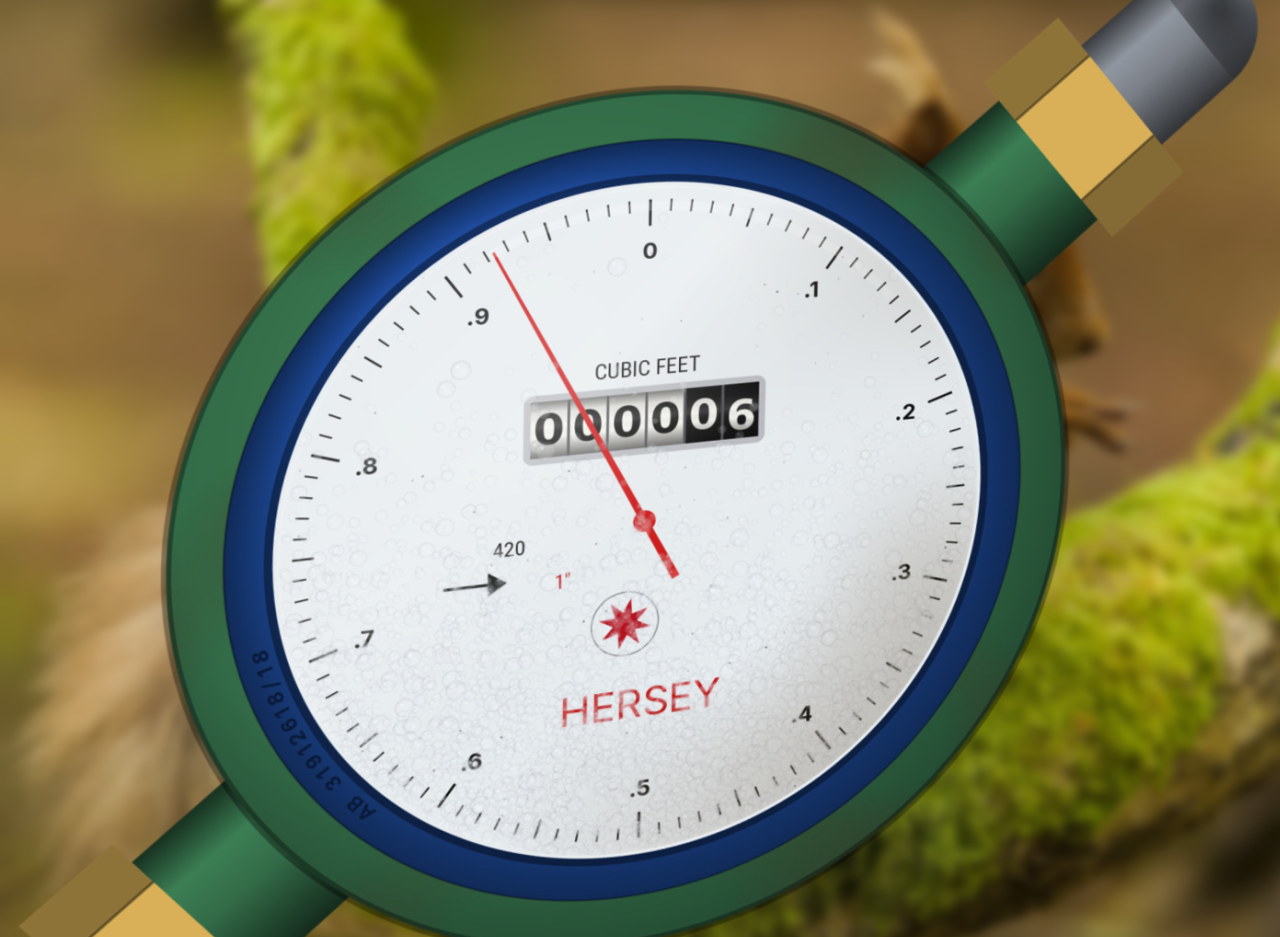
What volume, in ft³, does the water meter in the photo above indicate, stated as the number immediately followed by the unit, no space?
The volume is 5.92ft³
